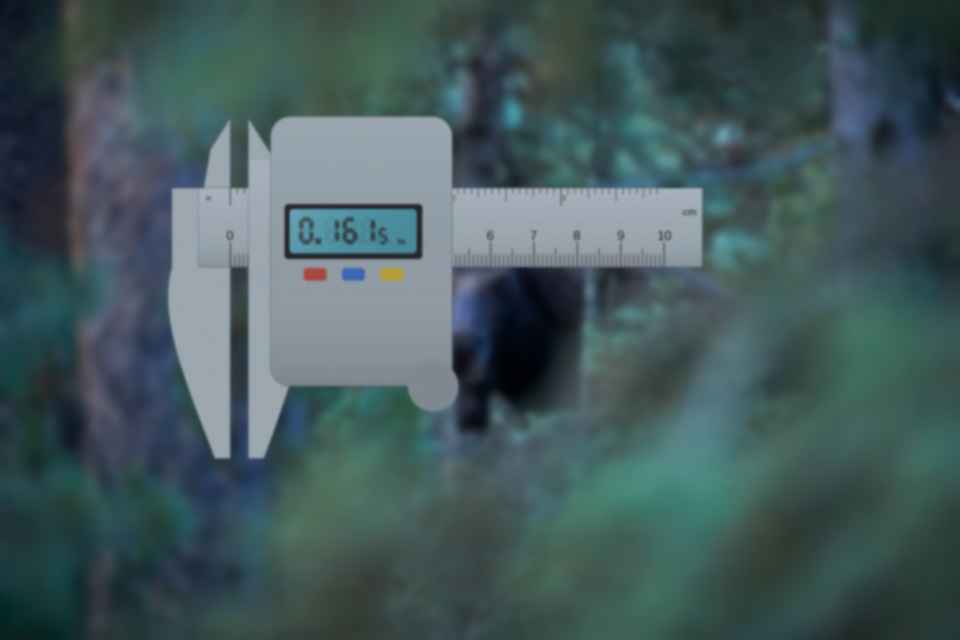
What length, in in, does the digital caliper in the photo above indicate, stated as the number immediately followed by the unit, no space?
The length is 0.1615in
